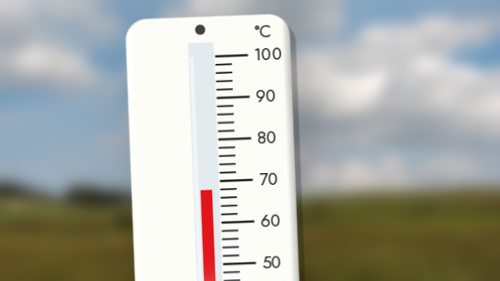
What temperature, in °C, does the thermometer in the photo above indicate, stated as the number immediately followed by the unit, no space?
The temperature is 68°C
